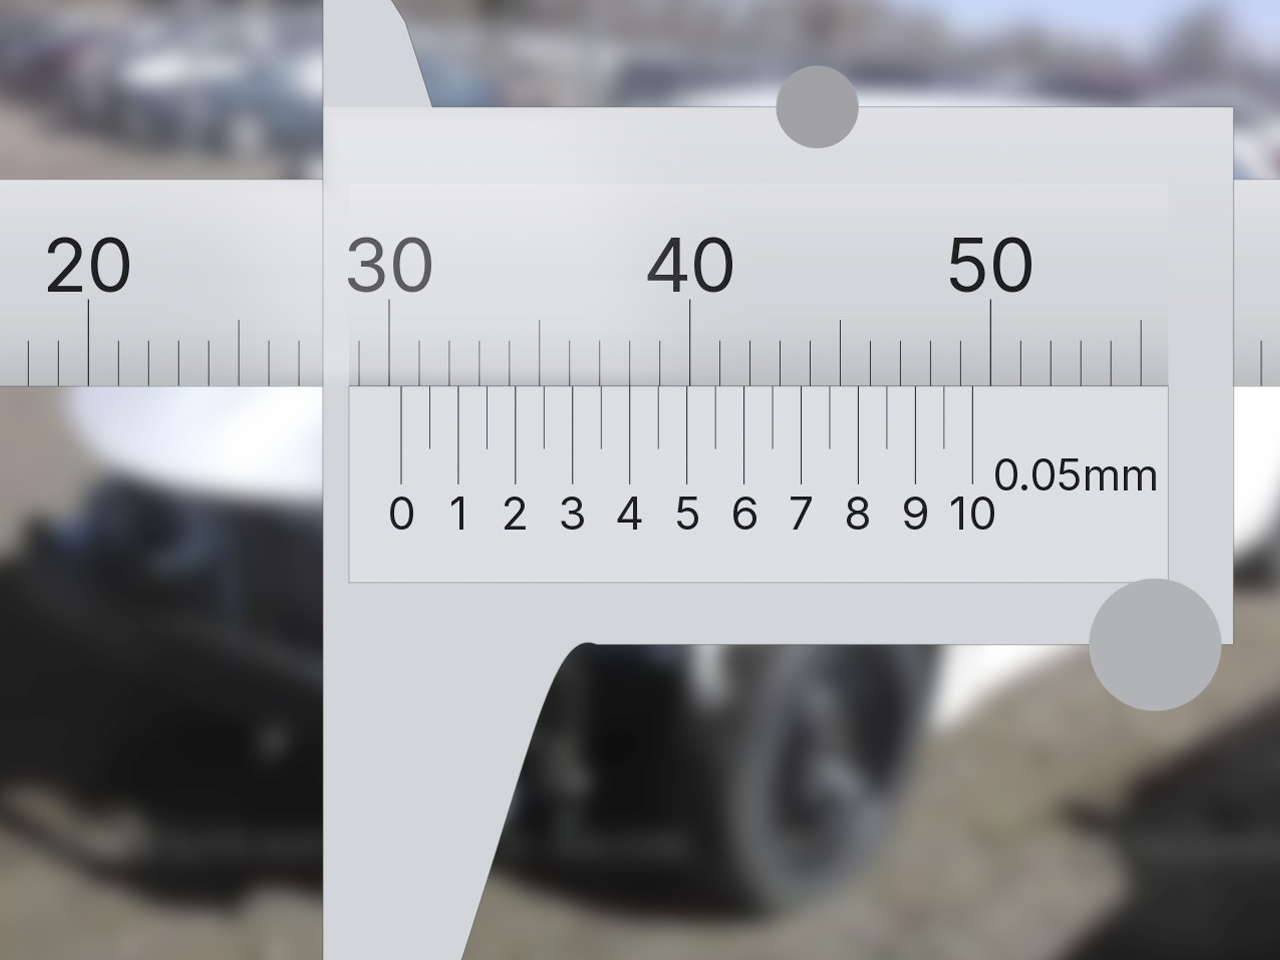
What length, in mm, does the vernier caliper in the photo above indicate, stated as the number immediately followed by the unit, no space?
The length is 30.40mm
